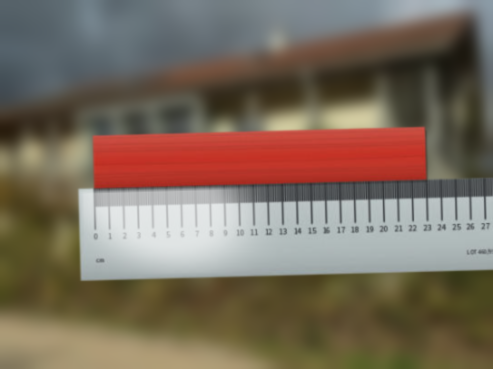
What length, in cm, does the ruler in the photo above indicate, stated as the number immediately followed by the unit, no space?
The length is 23cm
